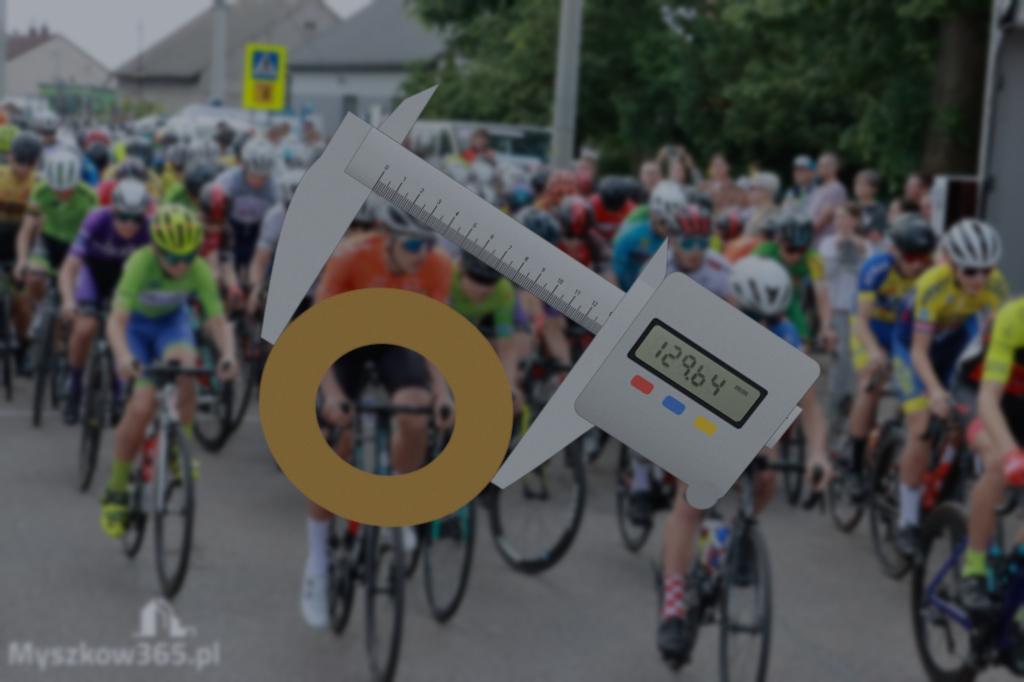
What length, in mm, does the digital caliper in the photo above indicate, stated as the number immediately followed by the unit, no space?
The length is 129.64mm
